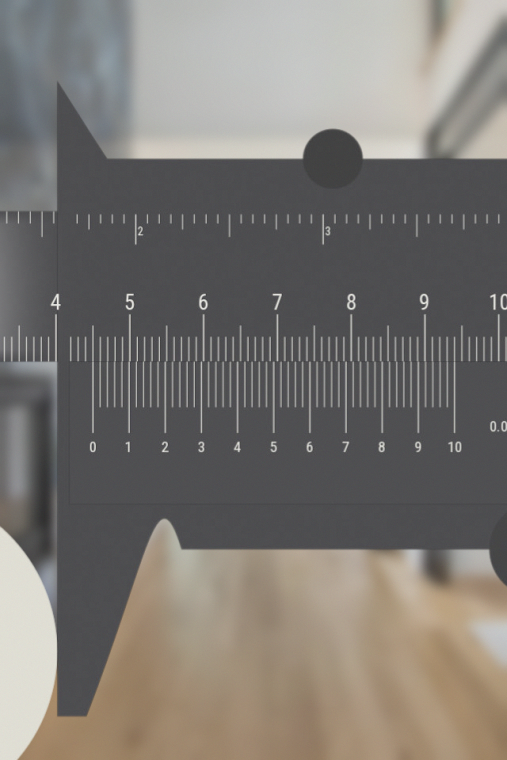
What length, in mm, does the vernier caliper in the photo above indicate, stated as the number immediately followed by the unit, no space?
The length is 45.0mm
